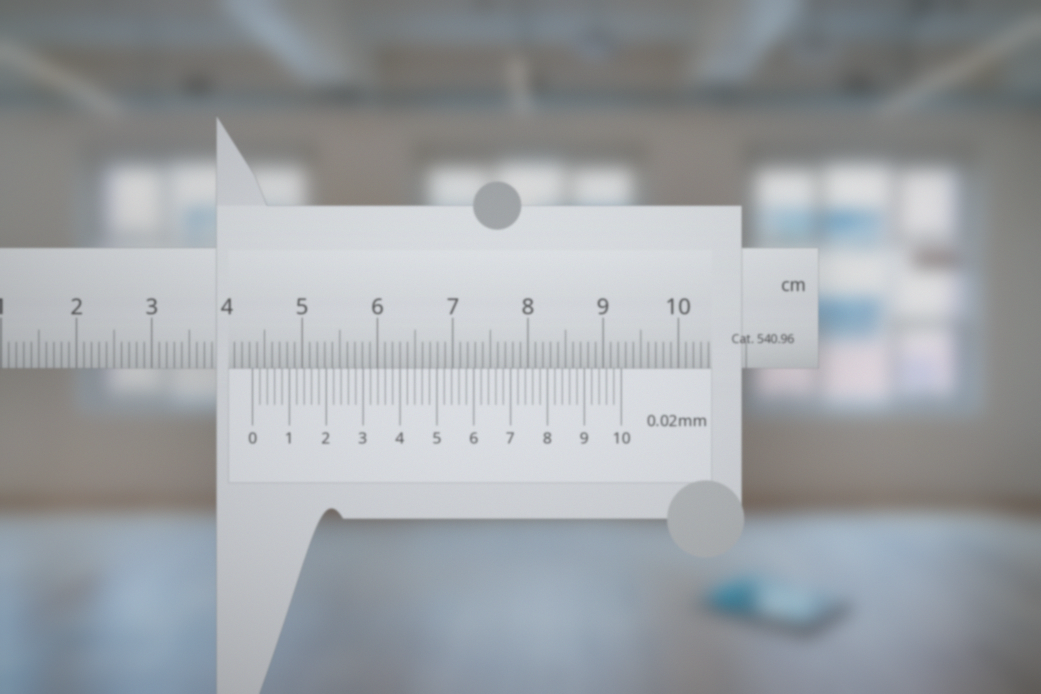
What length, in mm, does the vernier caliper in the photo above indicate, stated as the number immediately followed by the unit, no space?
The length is 43.4mm
